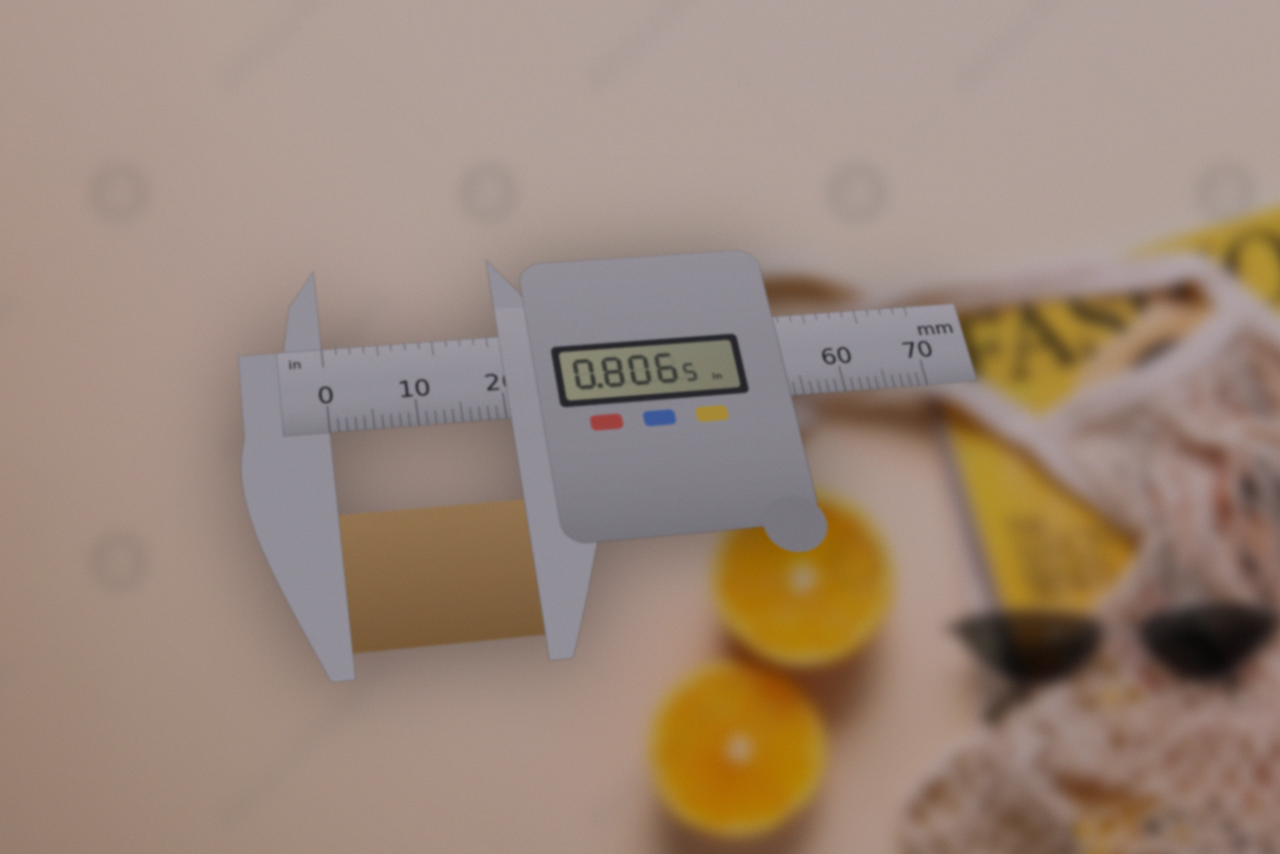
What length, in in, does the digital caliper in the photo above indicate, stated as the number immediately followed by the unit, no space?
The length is 0.8065in
